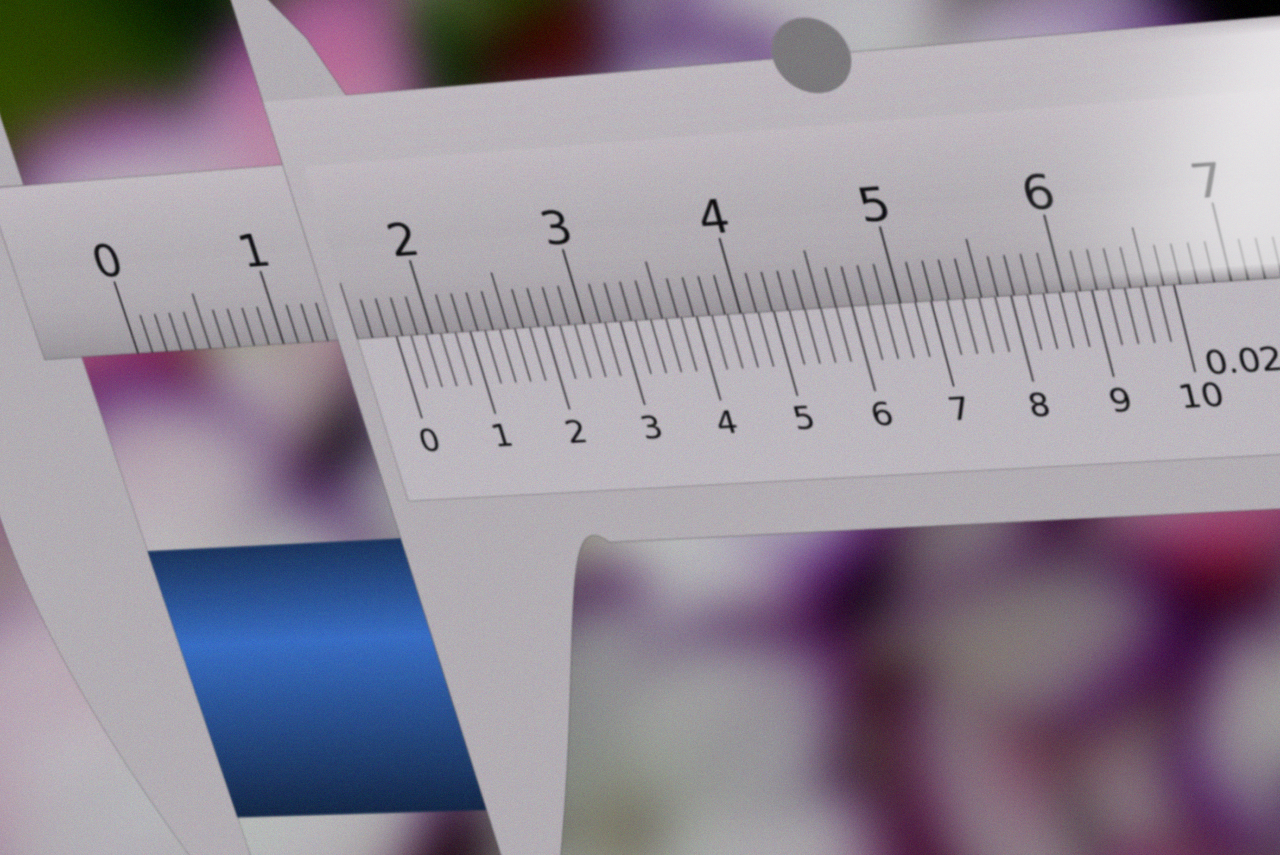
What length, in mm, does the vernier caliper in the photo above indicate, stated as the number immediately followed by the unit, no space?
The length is 17.6mm
